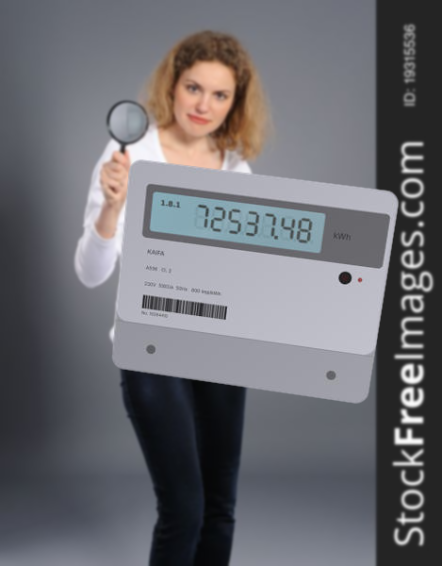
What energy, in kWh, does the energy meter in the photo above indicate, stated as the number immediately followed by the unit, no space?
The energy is 72537.48kWh
